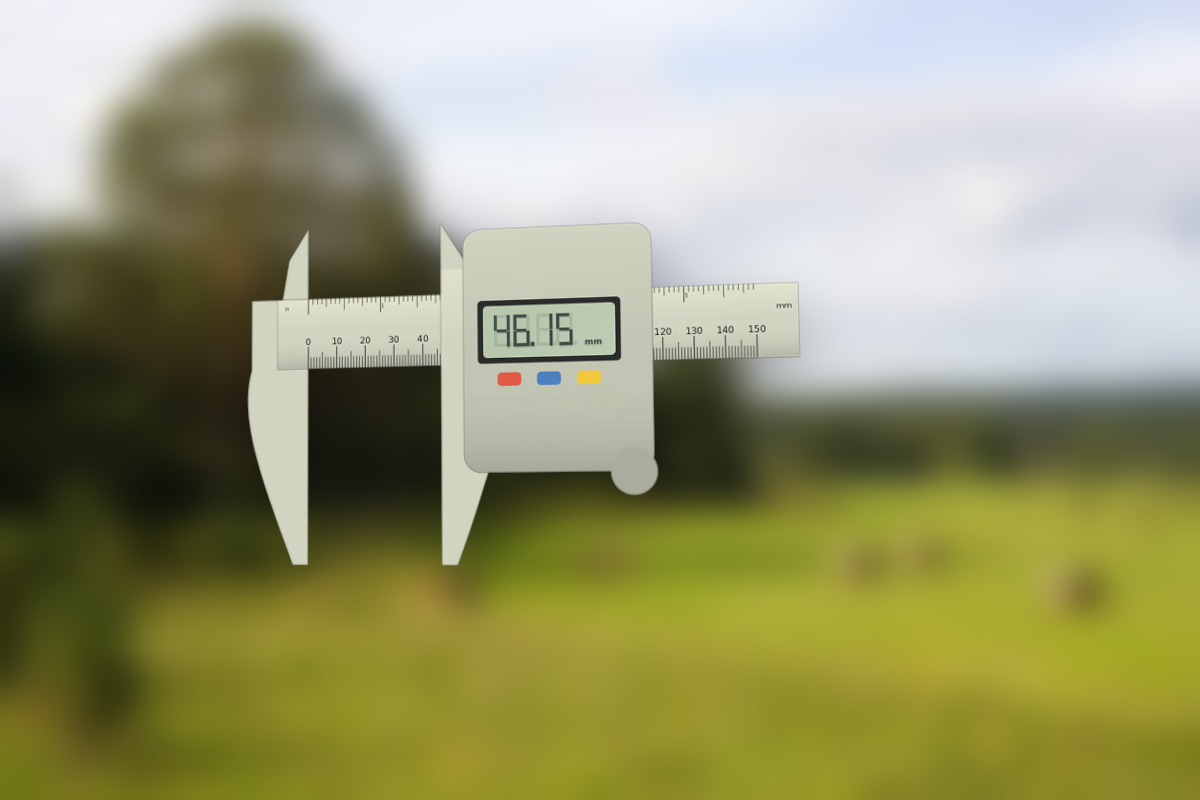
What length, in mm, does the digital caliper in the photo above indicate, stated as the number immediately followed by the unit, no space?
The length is 46.15mm
